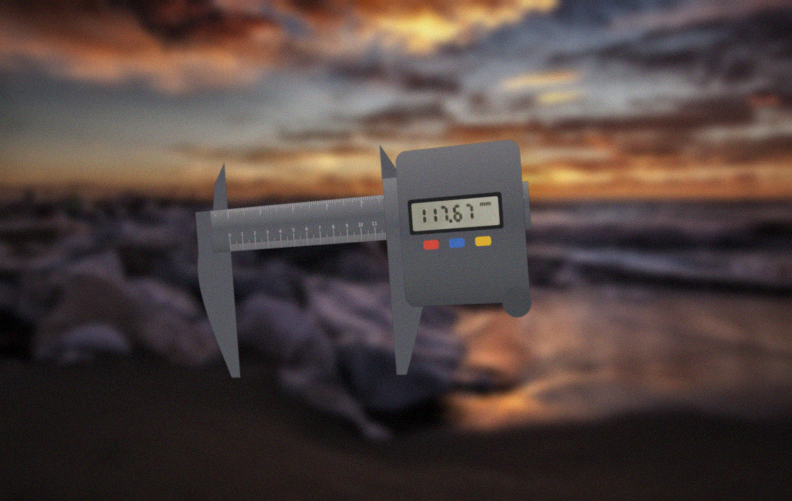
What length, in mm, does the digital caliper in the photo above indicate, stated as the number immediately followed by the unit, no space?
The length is 117.67mm
